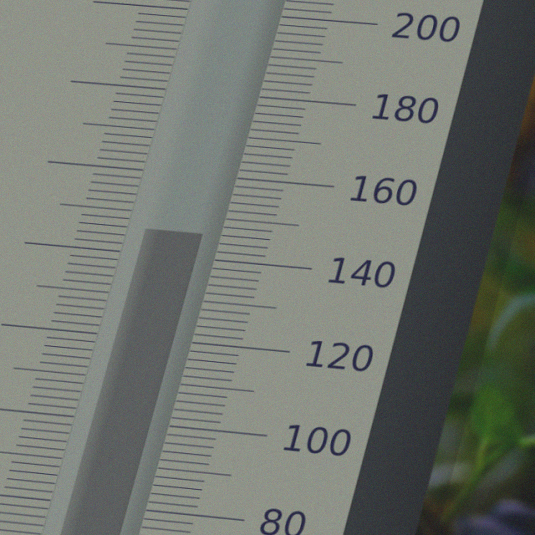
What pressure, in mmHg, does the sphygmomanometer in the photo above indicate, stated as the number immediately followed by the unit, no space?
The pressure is 146mmHg
